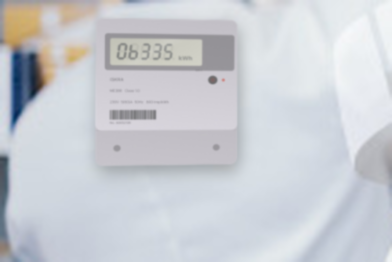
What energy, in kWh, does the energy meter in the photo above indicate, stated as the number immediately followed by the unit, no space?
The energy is 6335kWh
